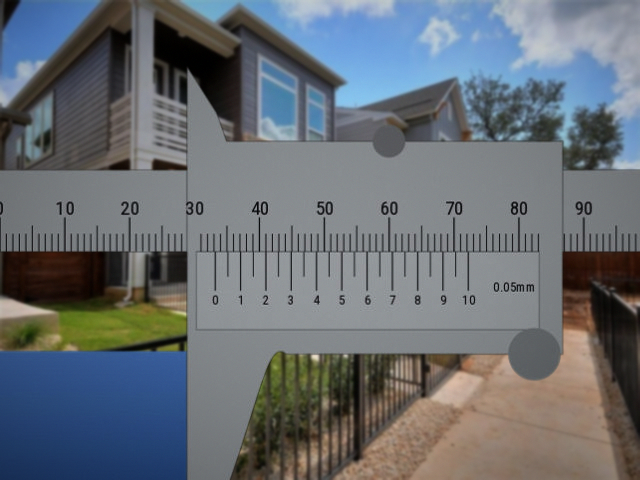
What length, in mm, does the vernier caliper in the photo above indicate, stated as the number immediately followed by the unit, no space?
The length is 33.2mm
